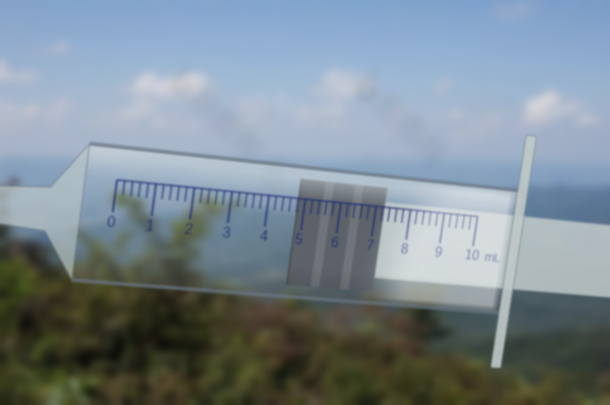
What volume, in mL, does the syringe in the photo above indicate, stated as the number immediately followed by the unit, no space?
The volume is 4.8mL
